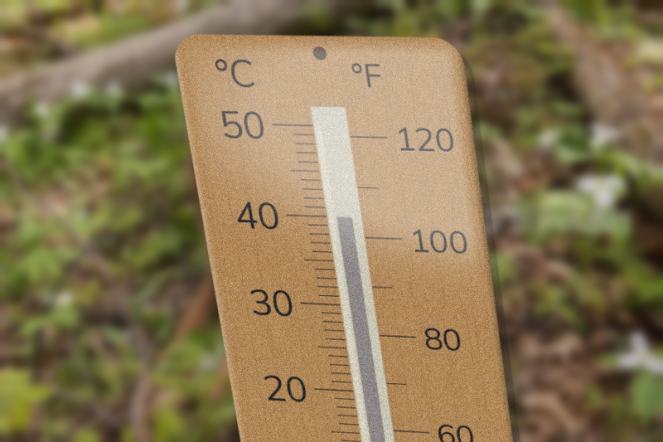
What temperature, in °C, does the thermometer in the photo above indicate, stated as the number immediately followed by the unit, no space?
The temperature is 40°C
